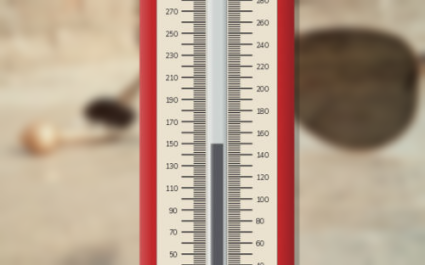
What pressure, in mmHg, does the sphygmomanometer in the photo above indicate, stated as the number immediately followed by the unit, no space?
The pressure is 150mmHg
